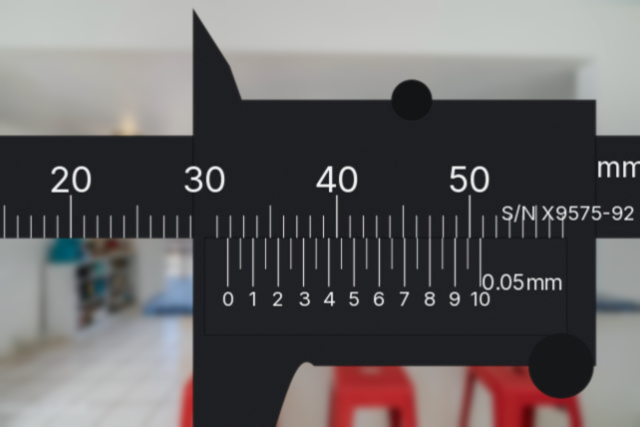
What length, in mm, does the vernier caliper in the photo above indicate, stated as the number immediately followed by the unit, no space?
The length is 31.8mm
